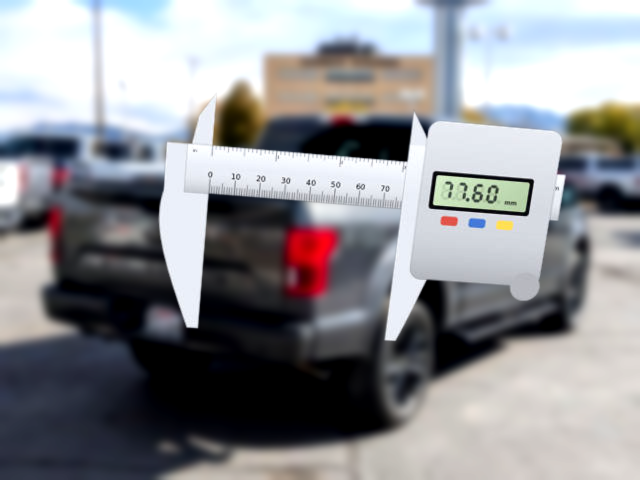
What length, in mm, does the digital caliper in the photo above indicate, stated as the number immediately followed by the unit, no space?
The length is 77.60mm
